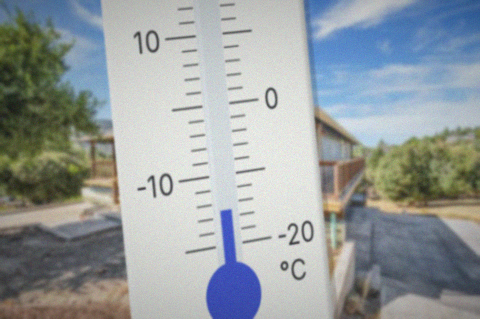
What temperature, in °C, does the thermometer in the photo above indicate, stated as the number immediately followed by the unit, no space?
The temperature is -15°C
